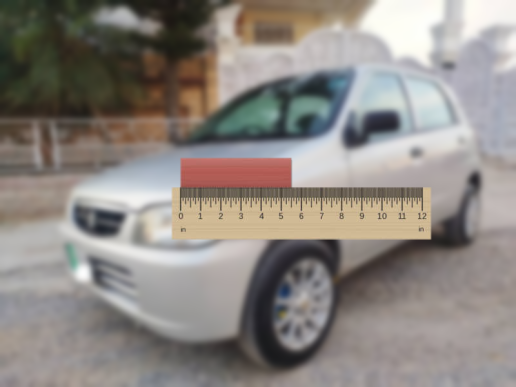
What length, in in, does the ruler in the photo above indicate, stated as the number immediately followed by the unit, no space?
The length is 5.5in
